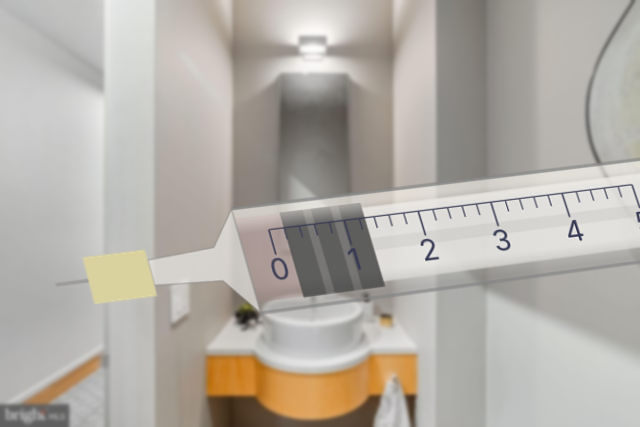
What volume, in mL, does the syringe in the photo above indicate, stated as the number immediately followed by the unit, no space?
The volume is 0.2mL
